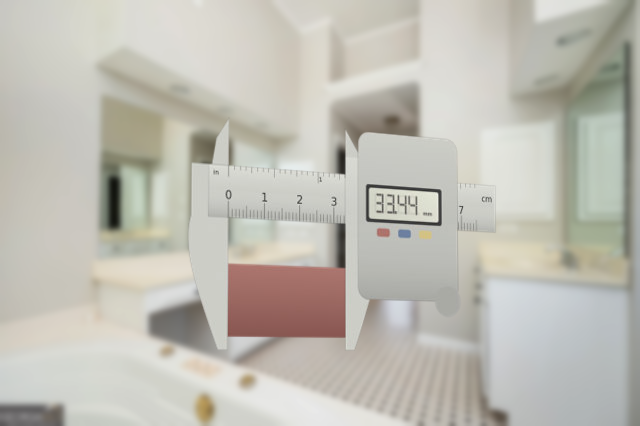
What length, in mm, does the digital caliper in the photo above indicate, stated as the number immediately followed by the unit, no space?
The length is 33.44mm
